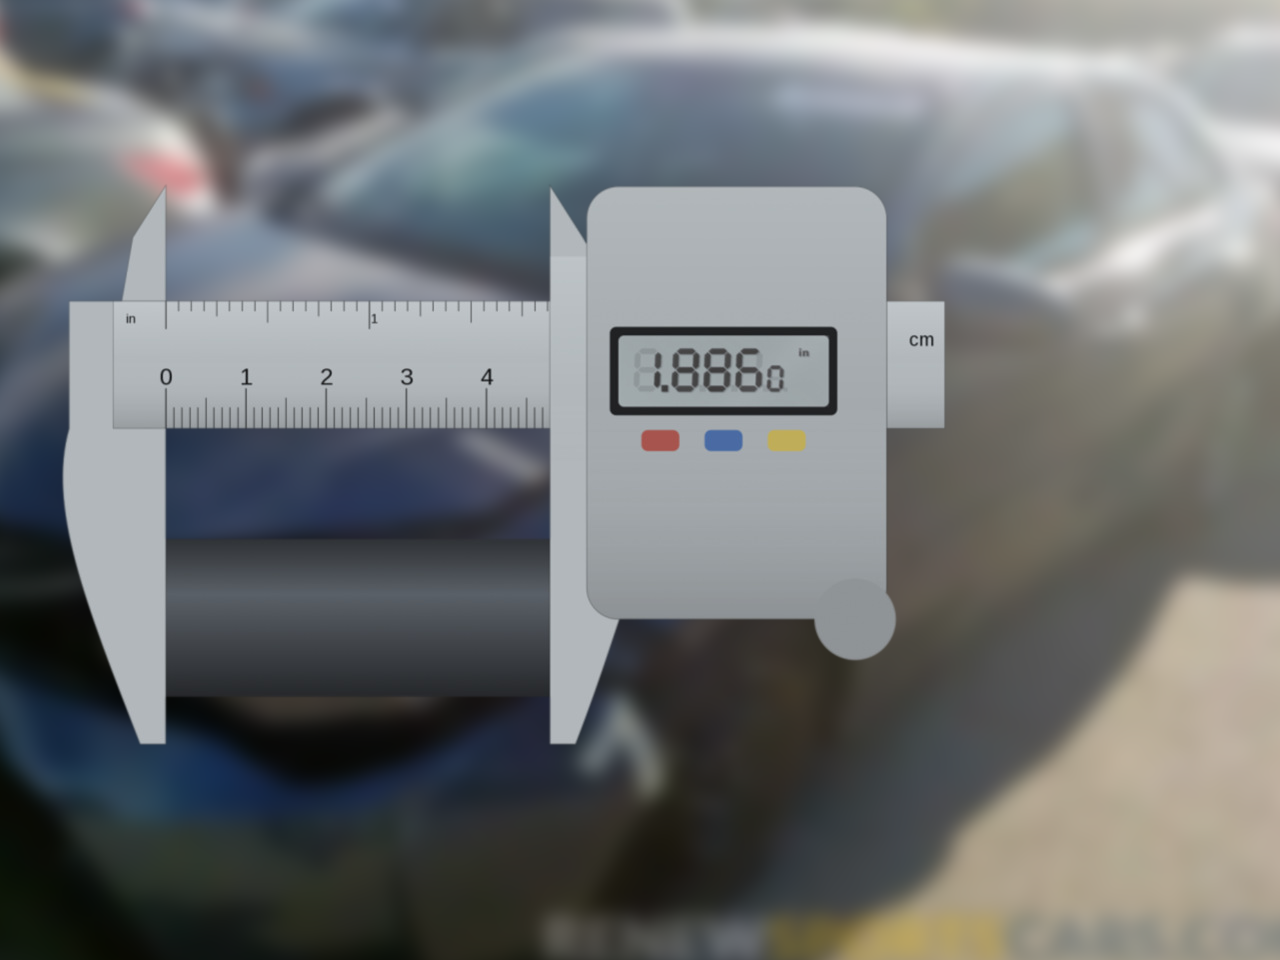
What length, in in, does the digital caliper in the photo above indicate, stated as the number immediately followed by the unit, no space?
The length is 1.8860in
